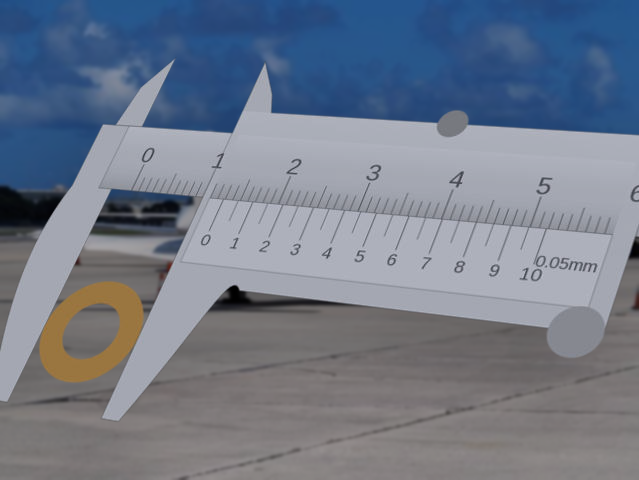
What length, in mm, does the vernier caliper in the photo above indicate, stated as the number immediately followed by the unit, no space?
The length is 12.8mm
